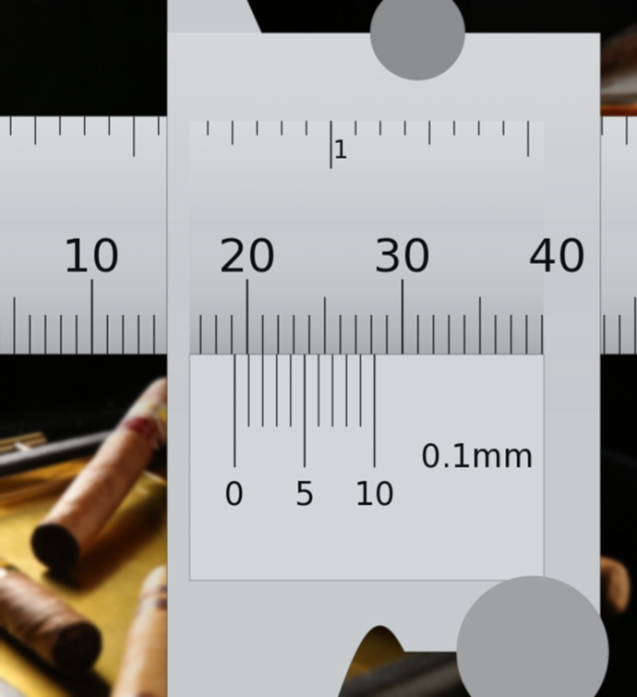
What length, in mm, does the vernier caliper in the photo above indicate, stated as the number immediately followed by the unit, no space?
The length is 19.2mm
